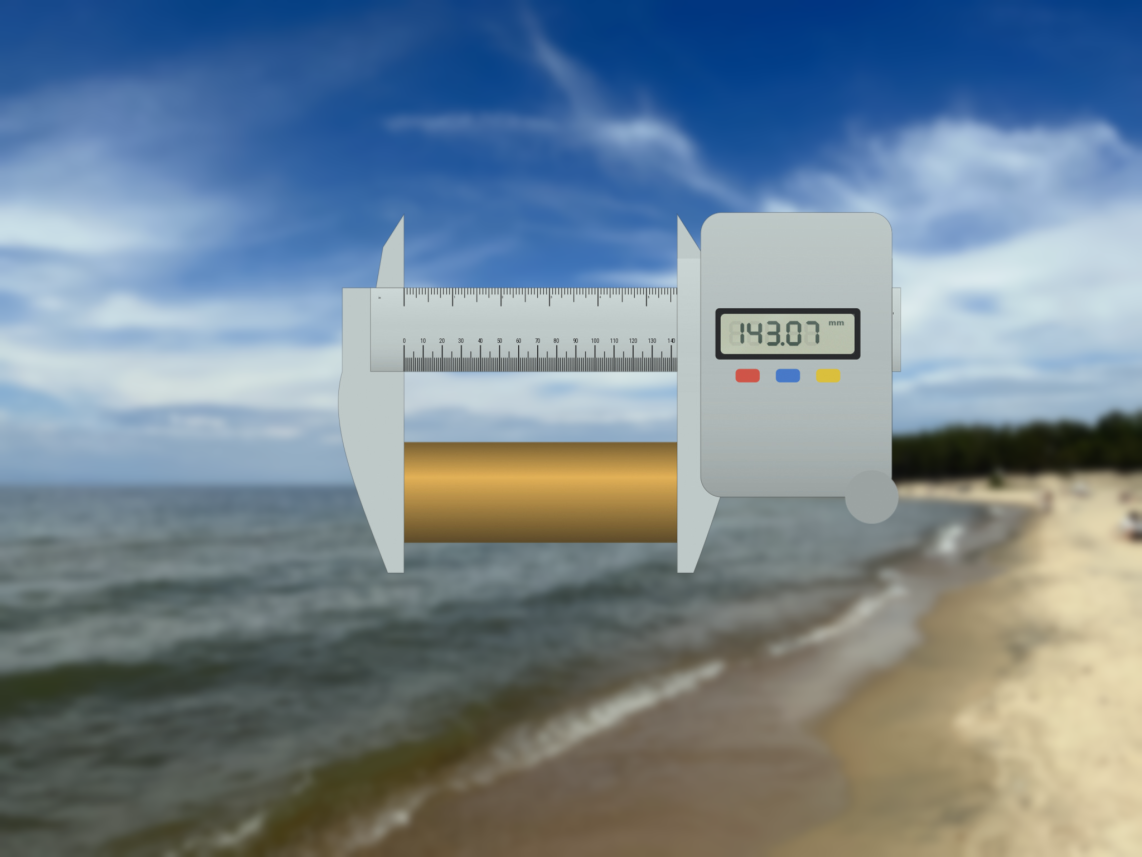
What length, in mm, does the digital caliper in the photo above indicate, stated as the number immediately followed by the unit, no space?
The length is 143.07mm
